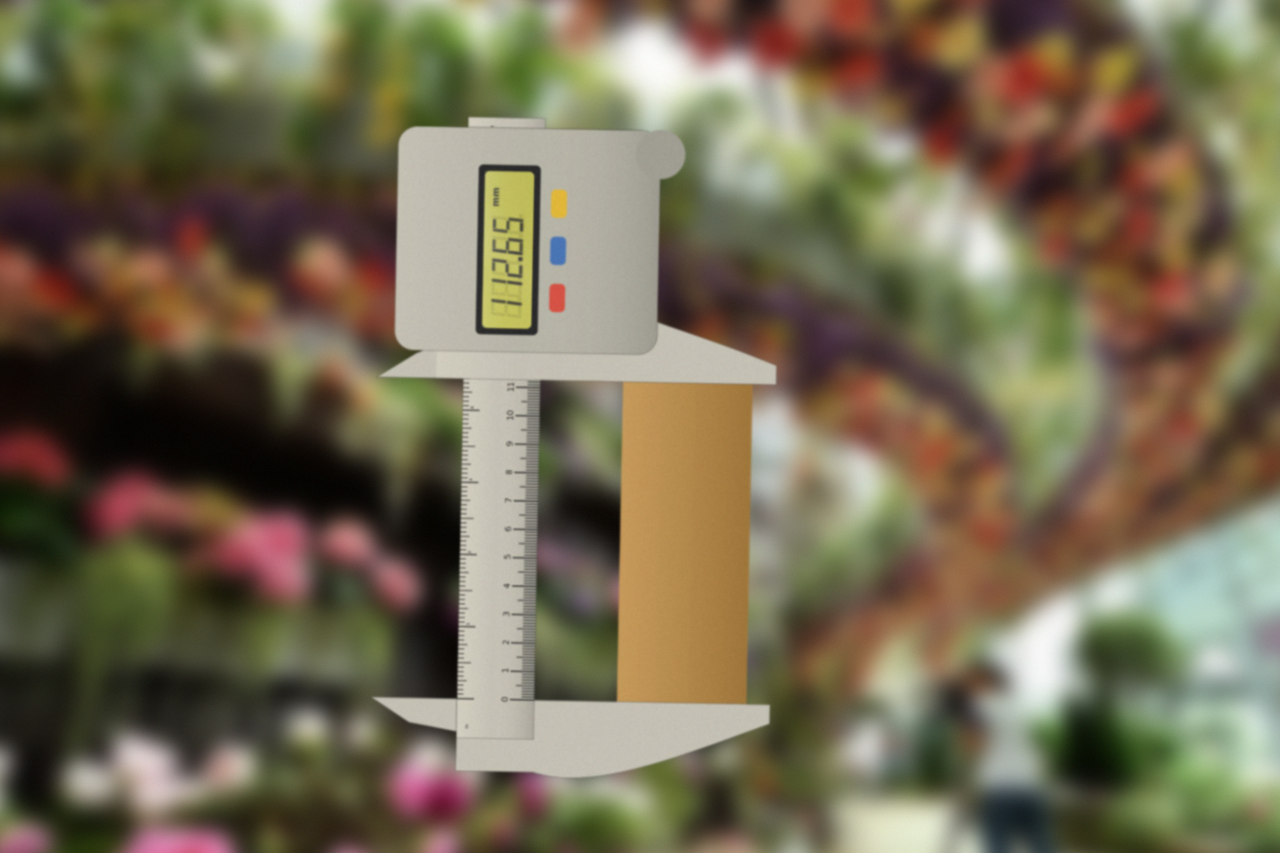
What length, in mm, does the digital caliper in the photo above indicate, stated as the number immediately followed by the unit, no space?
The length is 112.65mm
